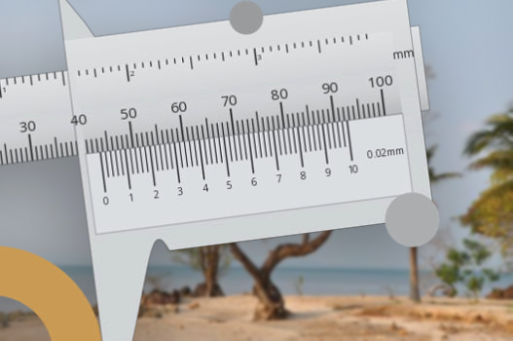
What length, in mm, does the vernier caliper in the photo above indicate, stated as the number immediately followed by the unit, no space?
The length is 43.5mm
